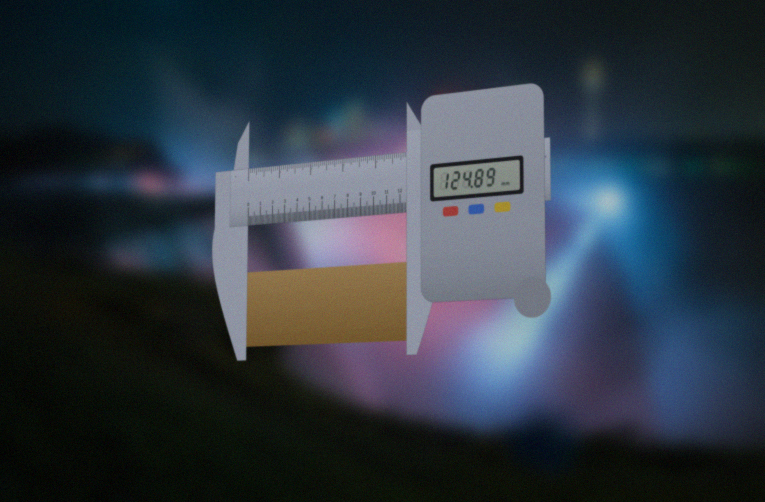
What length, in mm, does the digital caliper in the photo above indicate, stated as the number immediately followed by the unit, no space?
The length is 124.89mm
